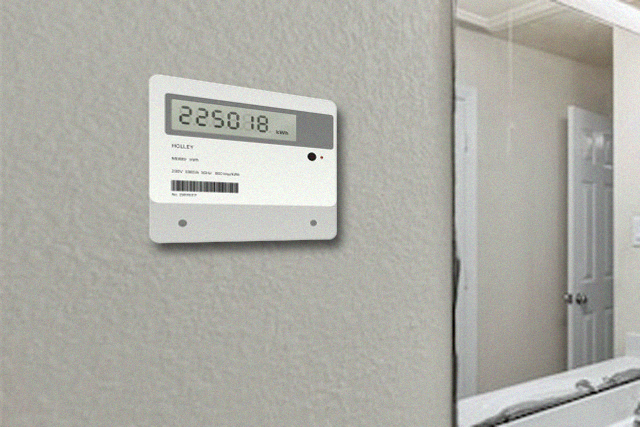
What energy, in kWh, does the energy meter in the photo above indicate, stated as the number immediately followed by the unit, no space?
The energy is 225018kWh
